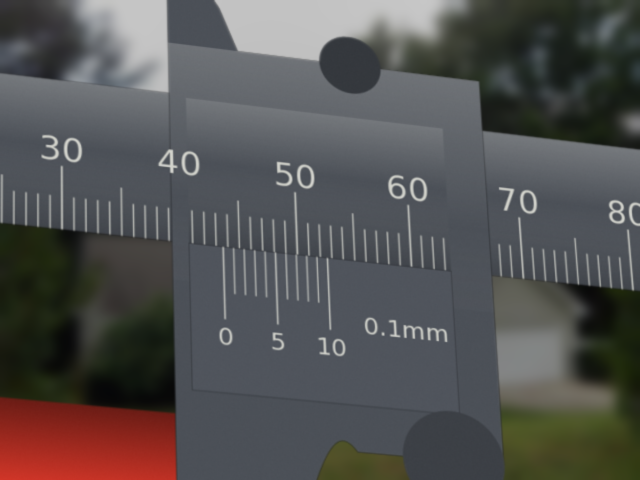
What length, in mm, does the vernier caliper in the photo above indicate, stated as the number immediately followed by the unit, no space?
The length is 43.6mm
